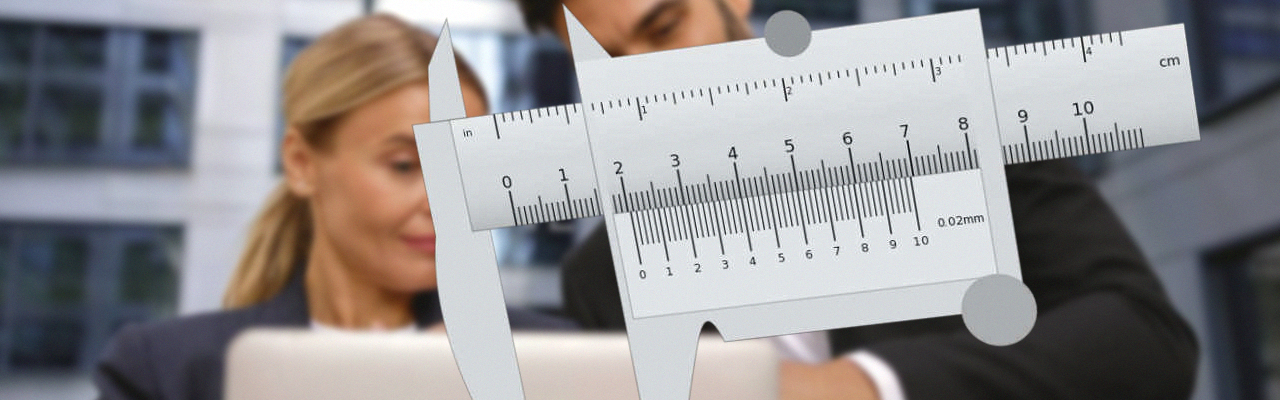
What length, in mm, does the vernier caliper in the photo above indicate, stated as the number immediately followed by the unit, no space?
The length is 20.5mm
